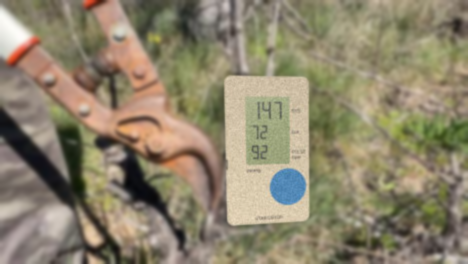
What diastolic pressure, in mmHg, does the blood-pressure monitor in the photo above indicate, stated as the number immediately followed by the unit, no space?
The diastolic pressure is 72mmHg
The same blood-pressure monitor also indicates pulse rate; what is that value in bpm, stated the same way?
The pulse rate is 92bpm
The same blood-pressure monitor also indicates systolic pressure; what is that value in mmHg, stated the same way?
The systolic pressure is 147mmHg
